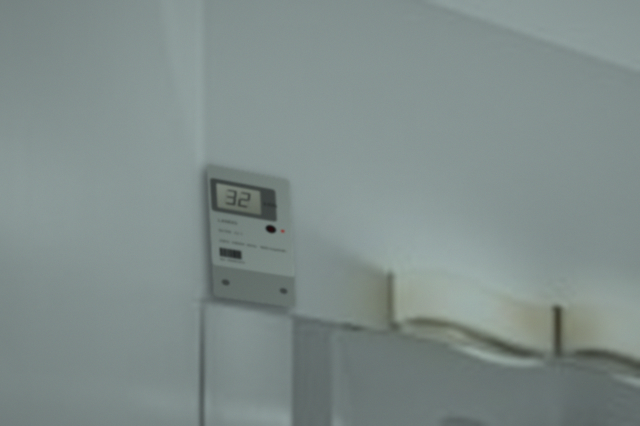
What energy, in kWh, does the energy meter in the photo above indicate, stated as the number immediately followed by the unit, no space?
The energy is 32kWh
